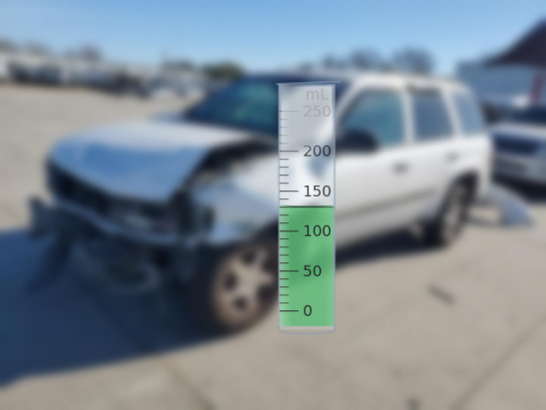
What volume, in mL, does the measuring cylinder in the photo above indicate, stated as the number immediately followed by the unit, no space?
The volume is 130mL
